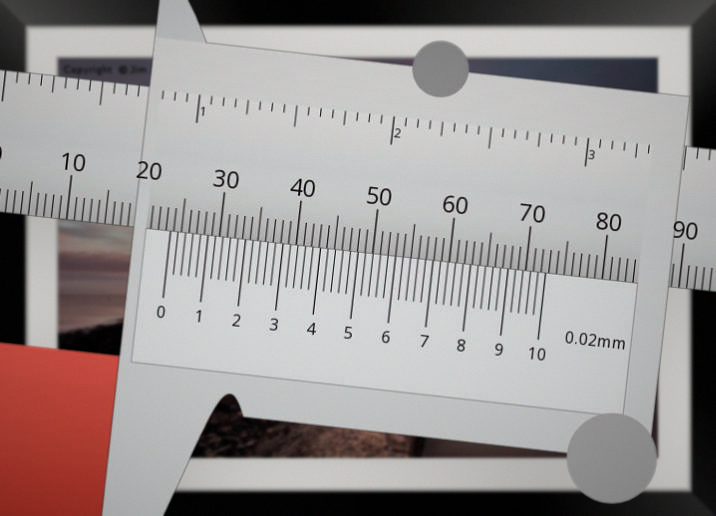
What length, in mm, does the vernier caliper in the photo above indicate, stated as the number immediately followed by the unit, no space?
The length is 23.6mm
